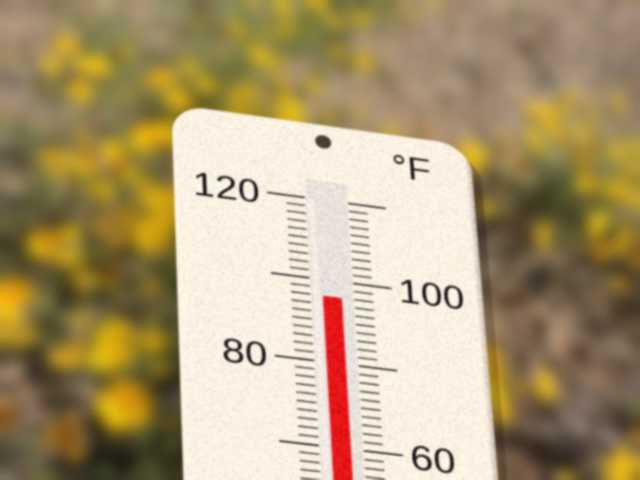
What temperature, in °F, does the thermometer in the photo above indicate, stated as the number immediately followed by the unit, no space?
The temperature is 96°F
